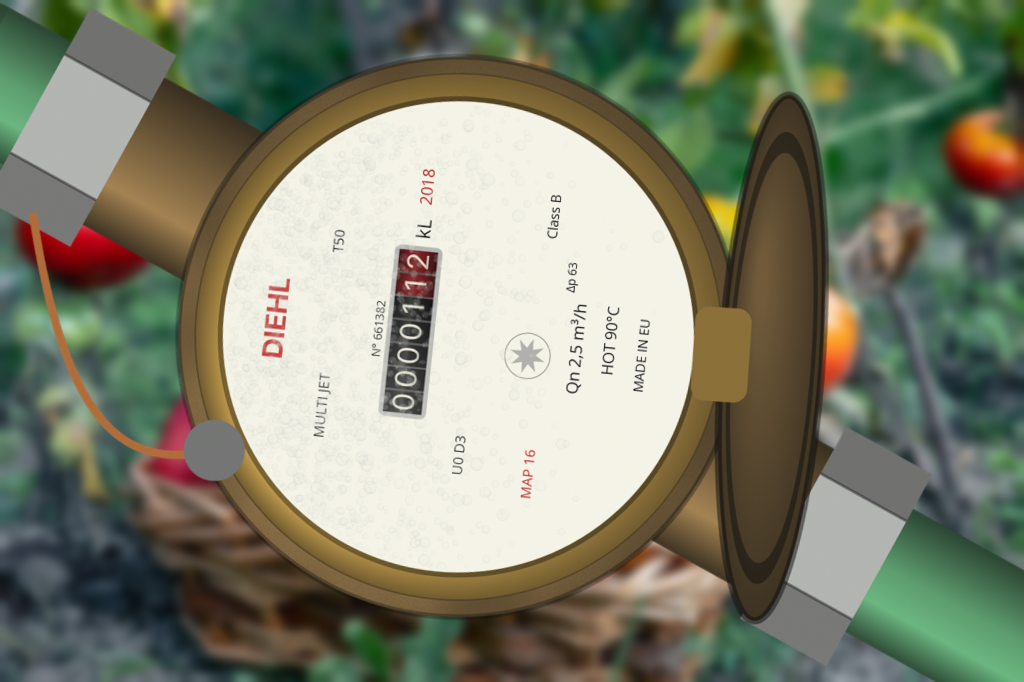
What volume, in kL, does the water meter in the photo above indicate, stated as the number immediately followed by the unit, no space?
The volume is 1.12kL
